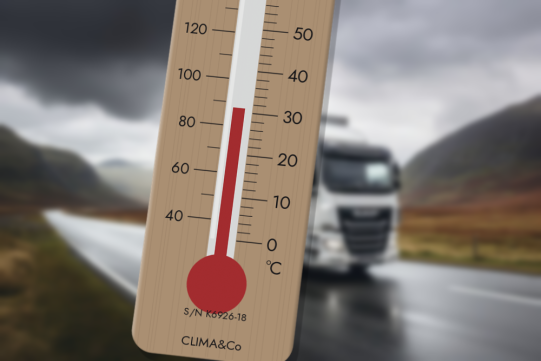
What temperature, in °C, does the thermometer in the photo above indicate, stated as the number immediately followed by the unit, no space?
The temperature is 31°C
